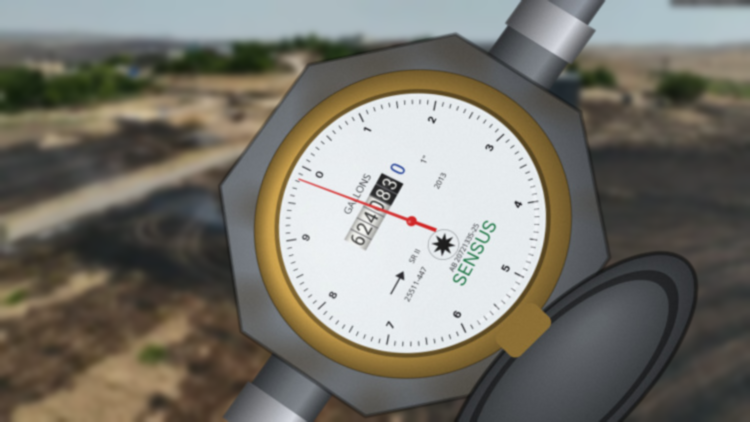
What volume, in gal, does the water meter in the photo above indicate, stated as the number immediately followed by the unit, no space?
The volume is 6240829.8gal
